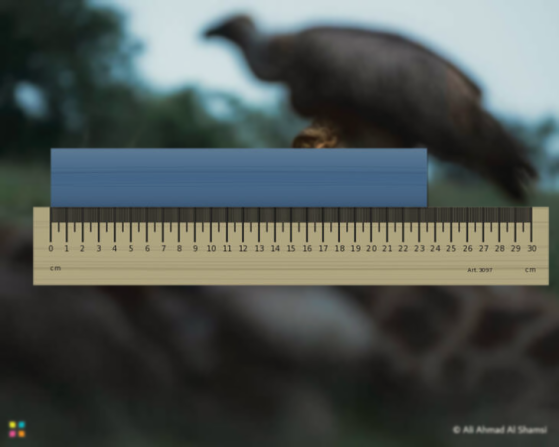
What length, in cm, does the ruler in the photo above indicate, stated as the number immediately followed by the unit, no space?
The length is 23.5cm
